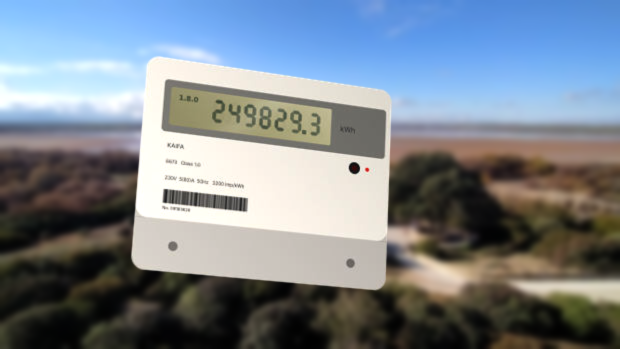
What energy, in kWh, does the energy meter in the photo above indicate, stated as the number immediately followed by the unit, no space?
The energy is 249829.3kWh
